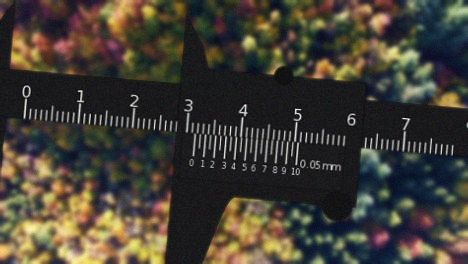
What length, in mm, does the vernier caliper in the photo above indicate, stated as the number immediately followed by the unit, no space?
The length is 31.6mm
